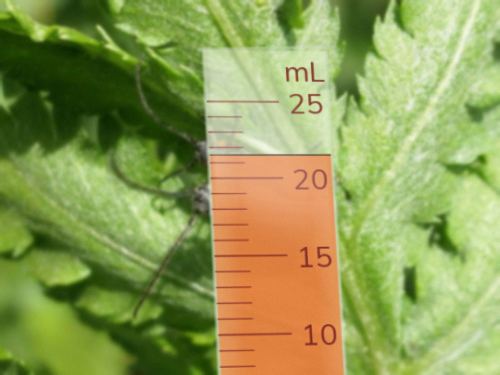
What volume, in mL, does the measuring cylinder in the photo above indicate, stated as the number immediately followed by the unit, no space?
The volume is 21.5mL
